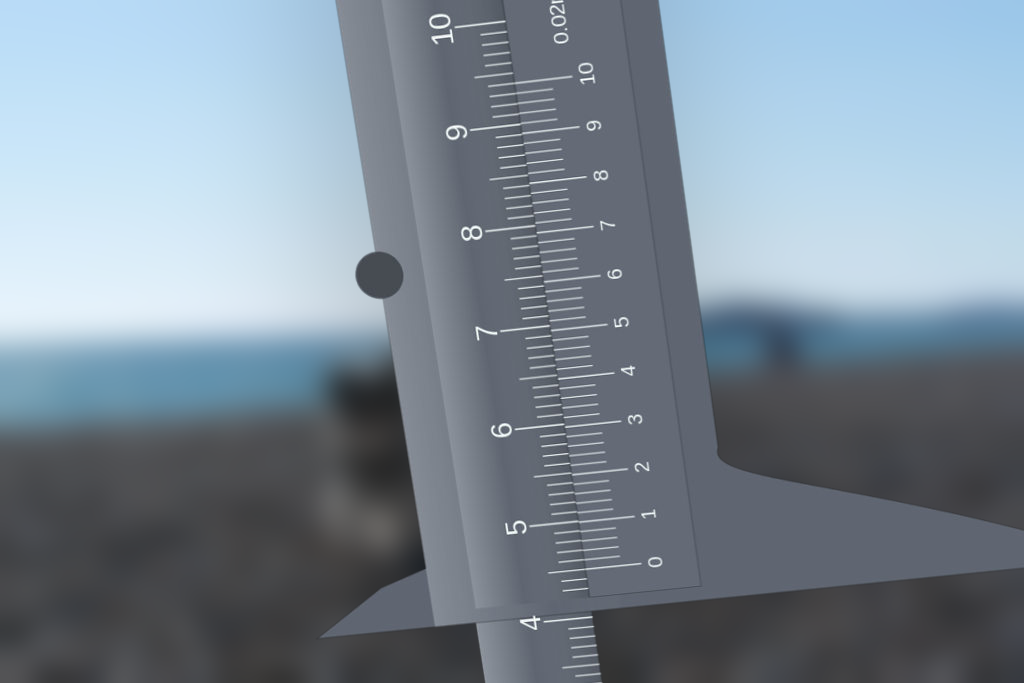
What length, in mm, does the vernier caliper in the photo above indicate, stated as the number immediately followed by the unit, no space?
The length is 45.0mm
